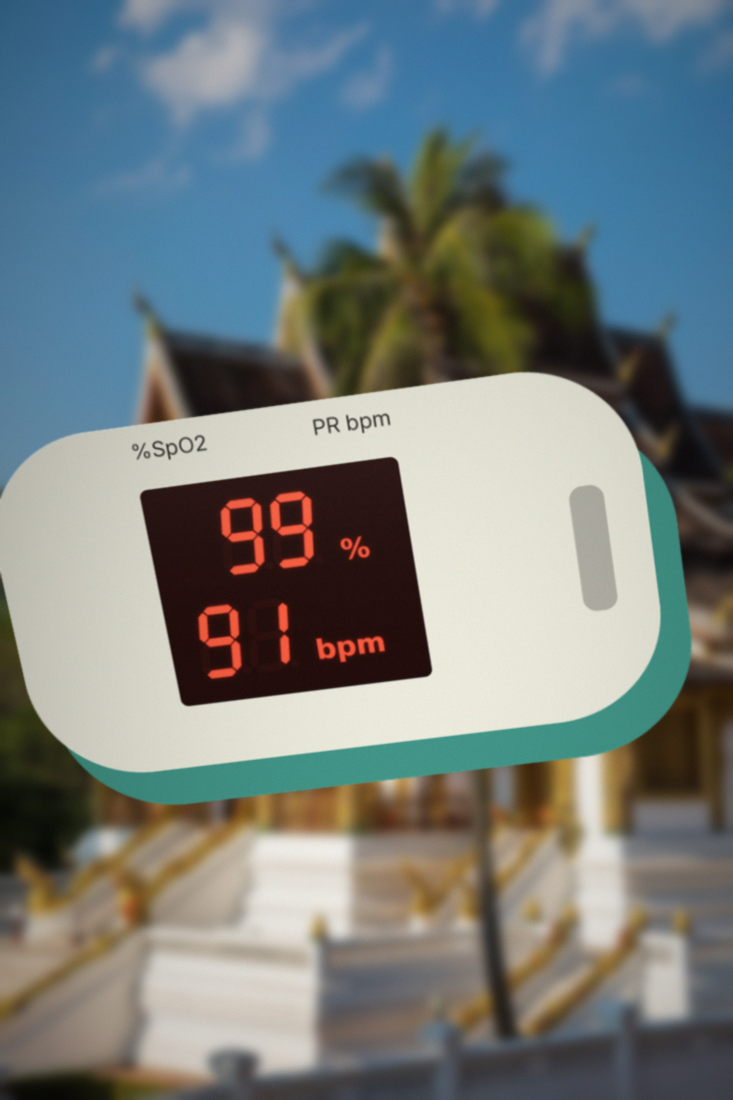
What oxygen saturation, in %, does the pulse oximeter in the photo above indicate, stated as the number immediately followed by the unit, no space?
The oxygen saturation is 99%
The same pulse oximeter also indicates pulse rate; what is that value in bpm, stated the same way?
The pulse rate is 91bpm
